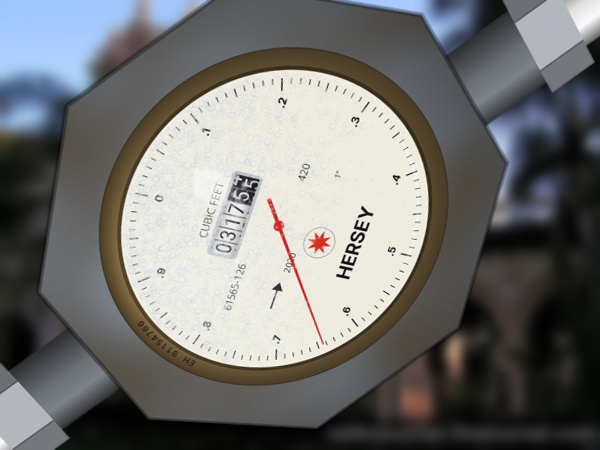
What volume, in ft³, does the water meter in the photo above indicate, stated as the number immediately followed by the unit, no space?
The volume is 31754.64ft³
